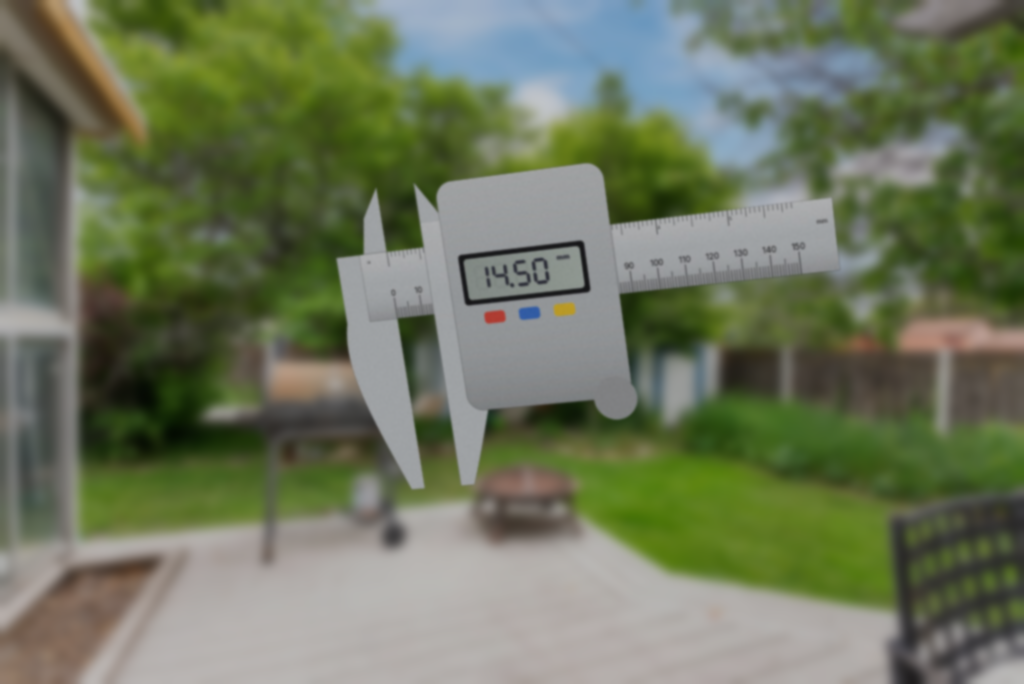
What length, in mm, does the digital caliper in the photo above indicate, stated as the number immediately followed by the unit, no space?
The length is 14.50mm
